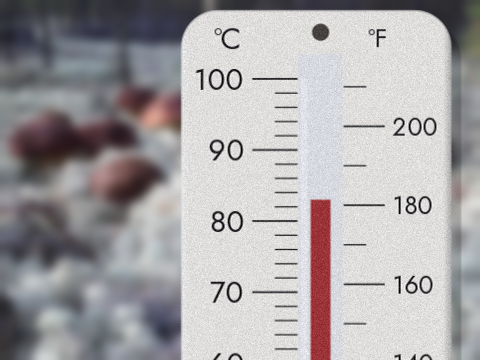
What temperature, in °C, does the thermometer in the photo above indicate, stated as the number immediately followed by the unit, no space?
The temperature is 83°C
